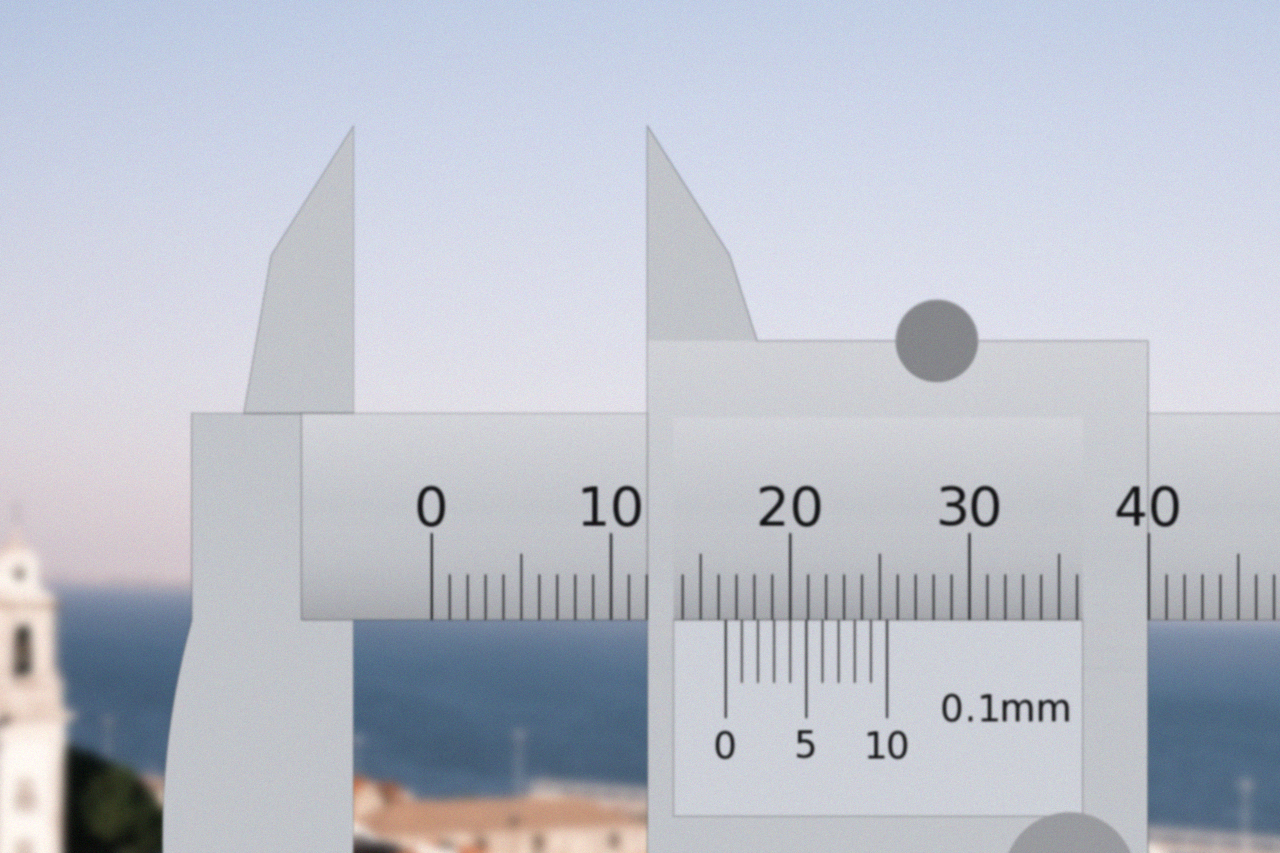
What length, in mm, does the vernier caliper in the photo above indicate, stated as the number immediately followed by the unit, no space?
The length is 16.4mm
